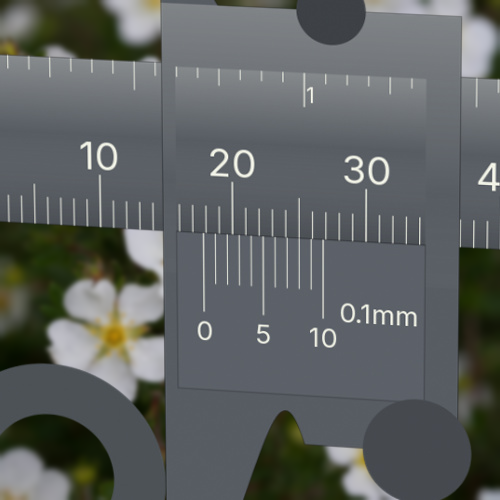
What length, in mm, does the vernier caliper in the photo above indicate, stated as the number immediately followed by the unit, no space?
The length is 17.8mm
